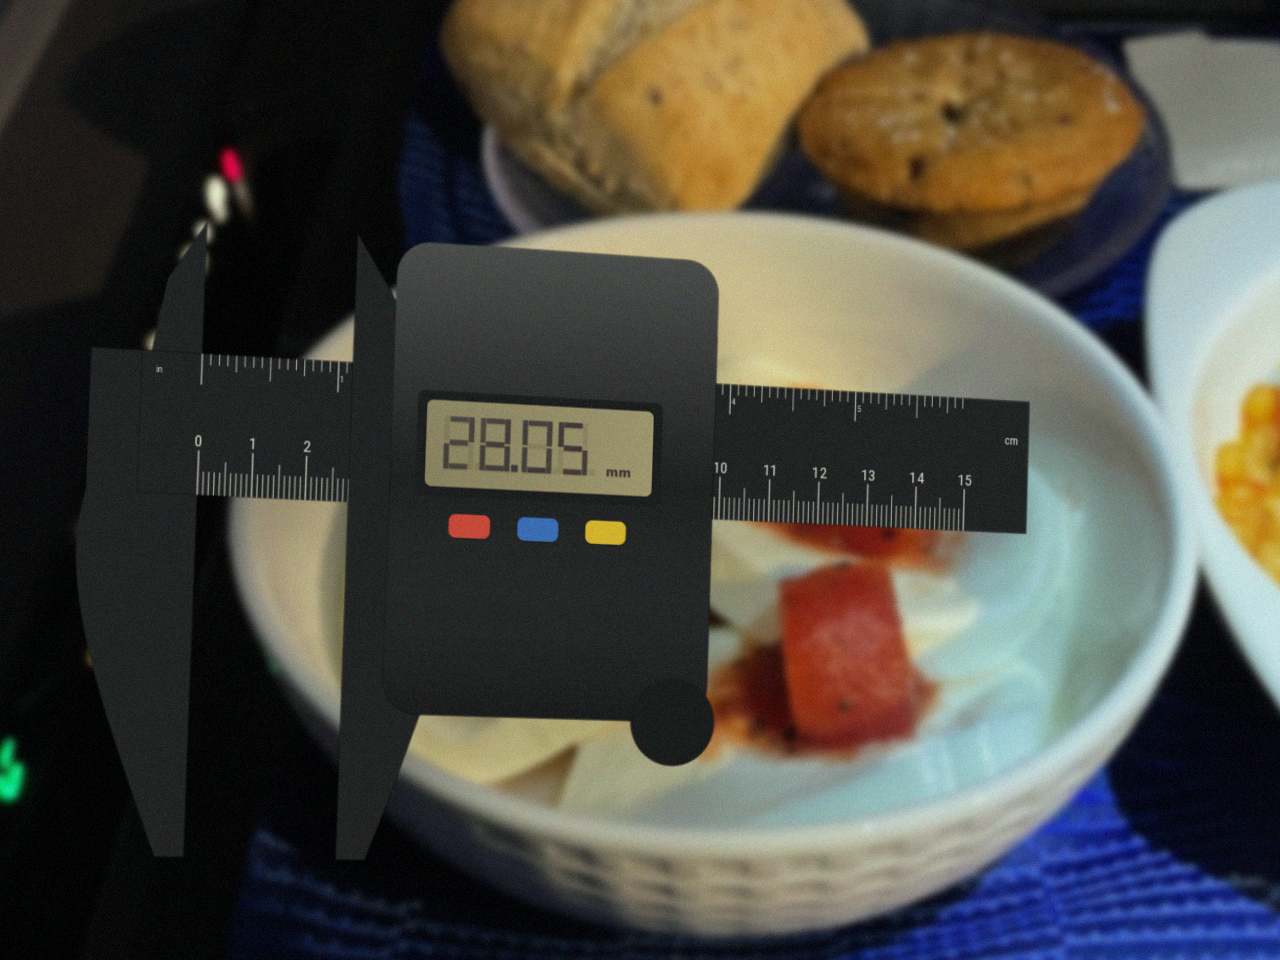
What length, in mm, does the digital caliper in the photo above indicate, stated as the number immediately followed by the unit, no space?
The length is 28.05mm
